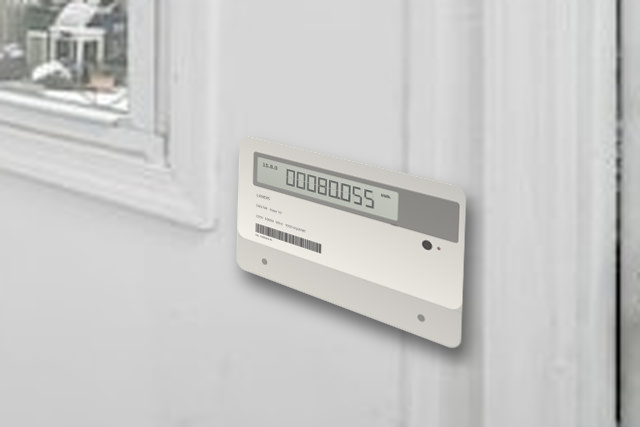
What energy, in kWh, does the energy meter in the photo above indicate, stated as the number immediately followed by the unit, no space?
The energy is 80.055kWh
